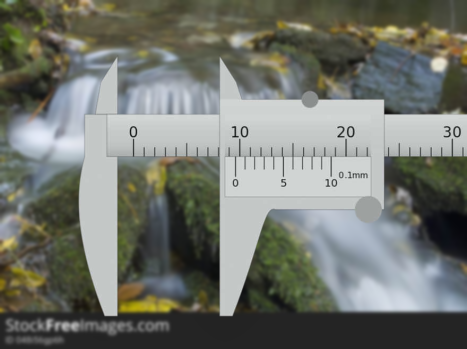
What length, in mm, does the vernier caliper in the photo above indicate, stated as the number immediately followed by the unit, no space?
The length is 9.6mm
